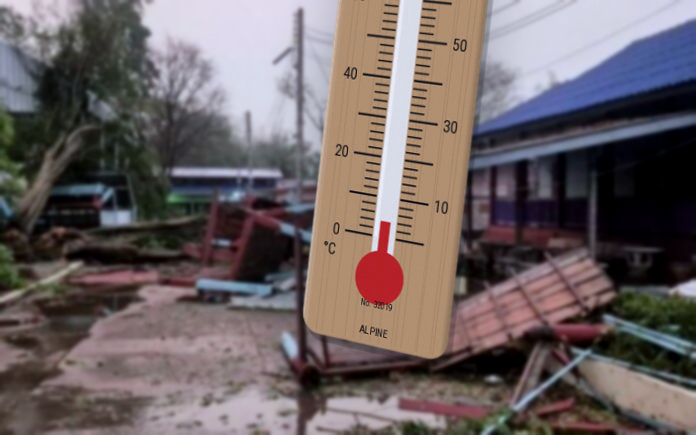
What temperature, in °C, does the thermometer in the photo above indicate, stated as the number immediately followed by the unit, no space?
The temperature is 4°C
